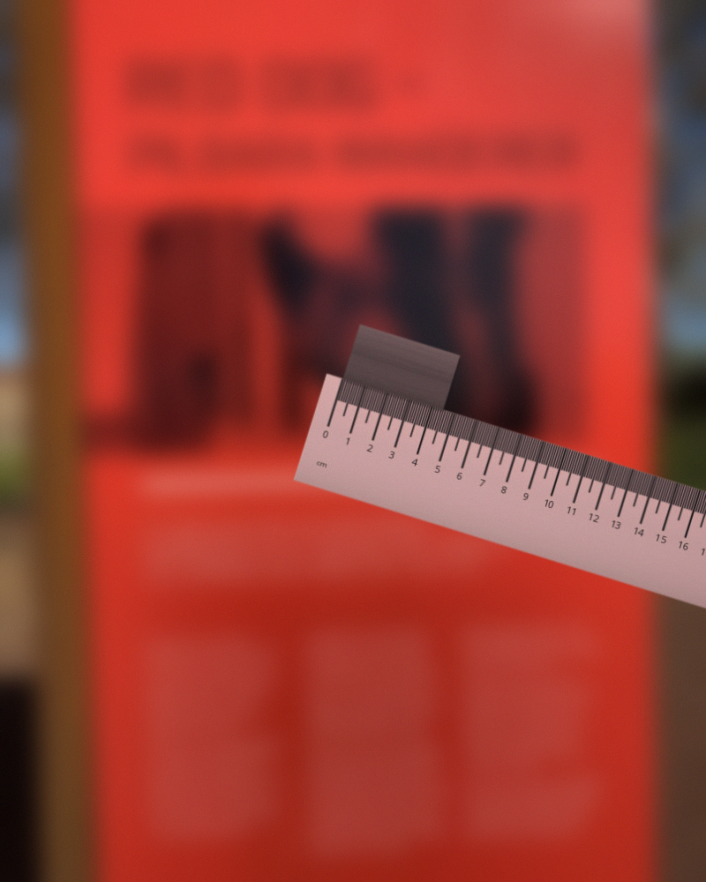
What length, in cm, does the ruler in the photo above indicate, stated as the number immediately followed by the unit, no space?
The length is 4.5cm
